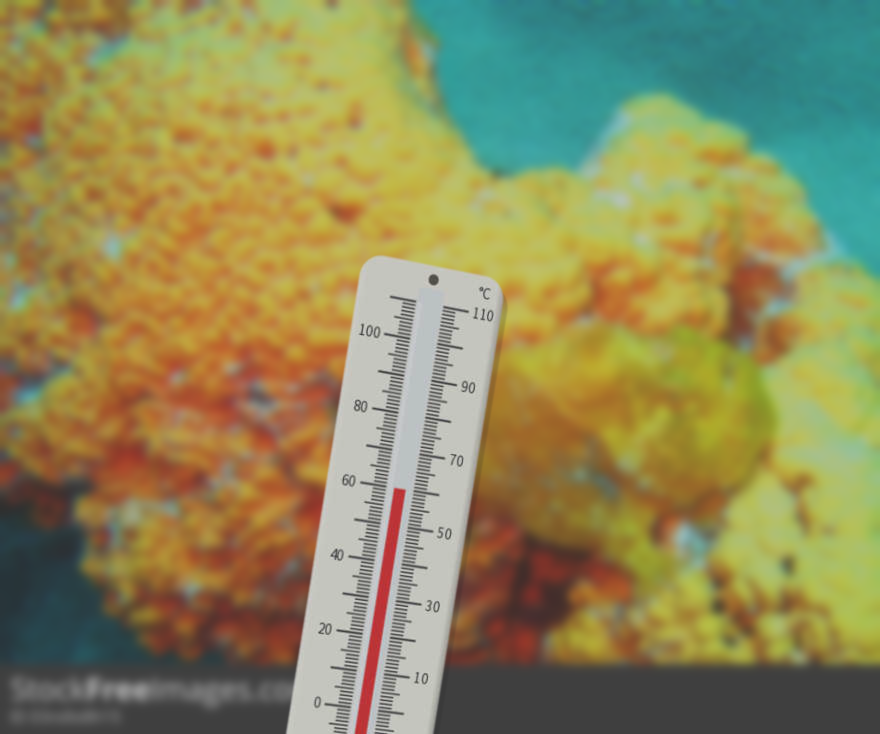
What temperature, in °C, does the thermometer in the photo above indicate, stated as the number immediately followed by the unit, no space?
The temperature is 60°C
